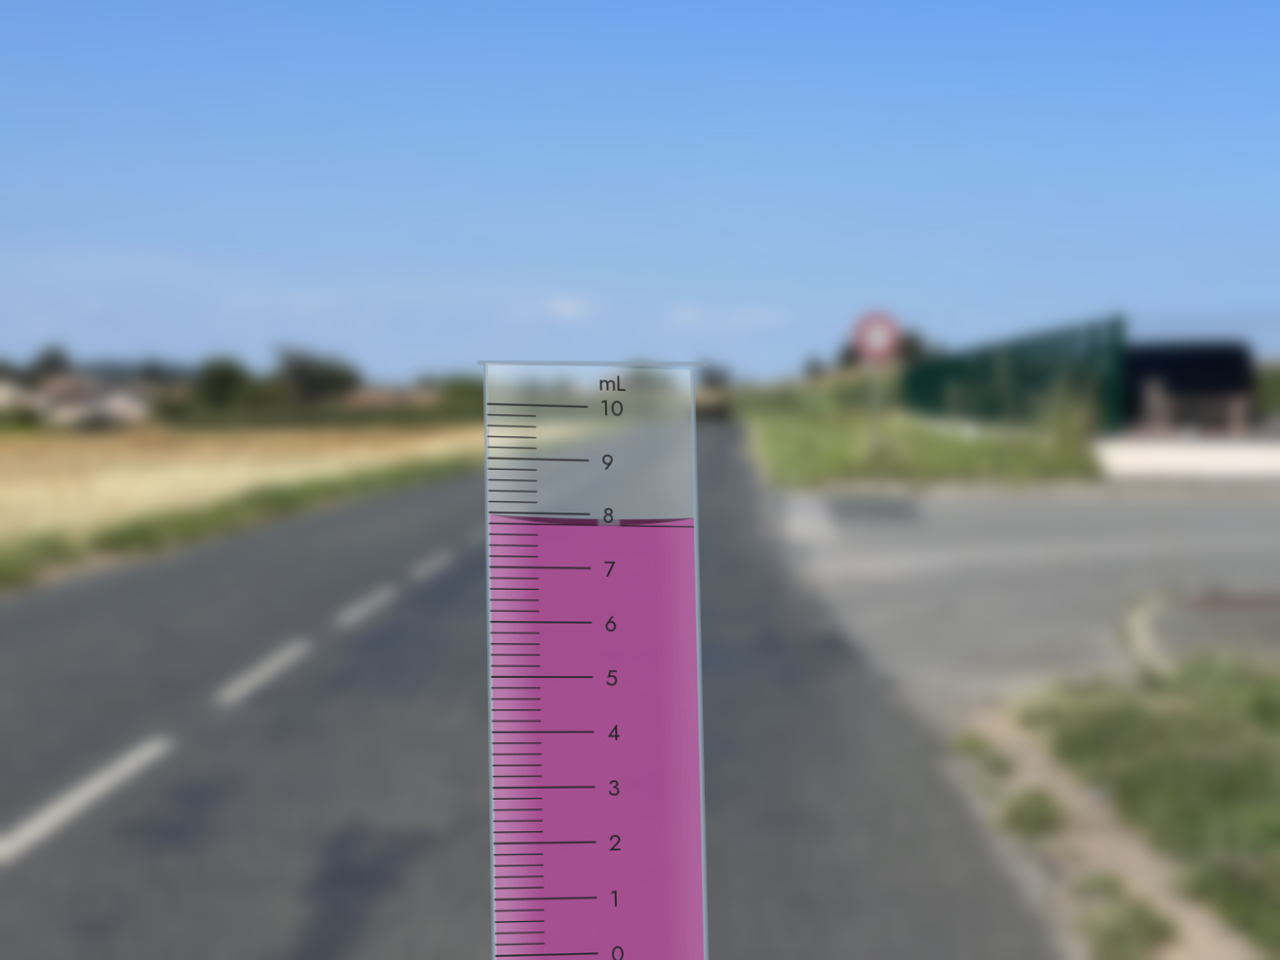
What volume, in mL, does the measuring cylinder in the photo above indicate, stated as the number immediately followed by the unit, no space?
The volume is 7.8mL
